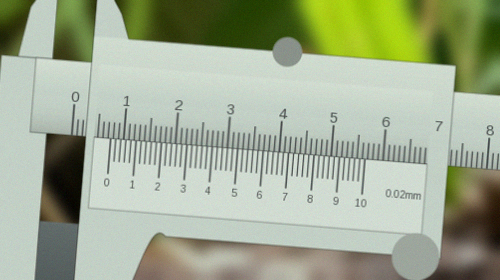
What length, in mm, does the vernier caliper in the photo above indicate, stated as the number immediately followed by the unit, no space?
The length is 7.5mm
